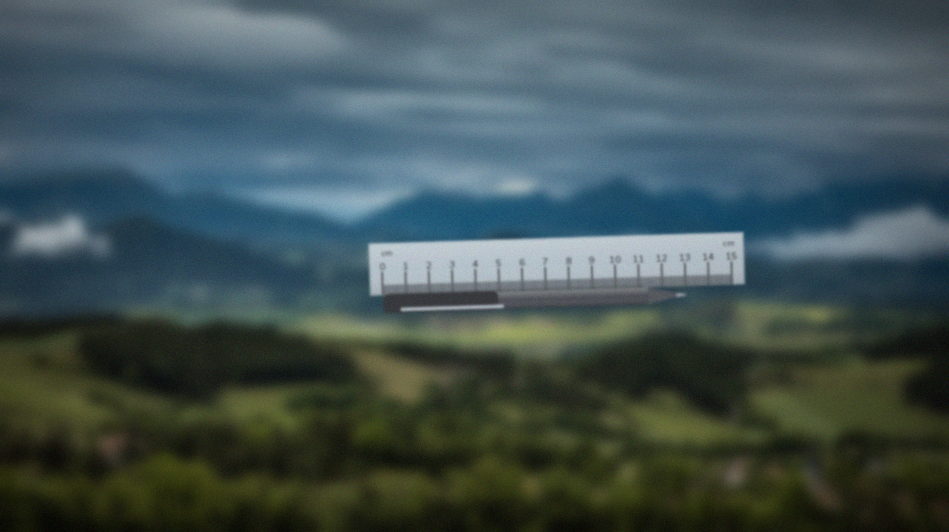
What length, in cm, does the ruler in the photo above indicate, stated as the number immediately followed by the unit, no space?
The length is 13cm
